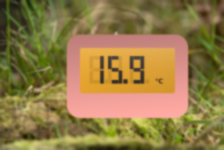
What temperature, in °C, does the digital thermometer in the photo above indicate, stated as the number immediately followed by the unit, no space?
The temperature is 15.9°C
